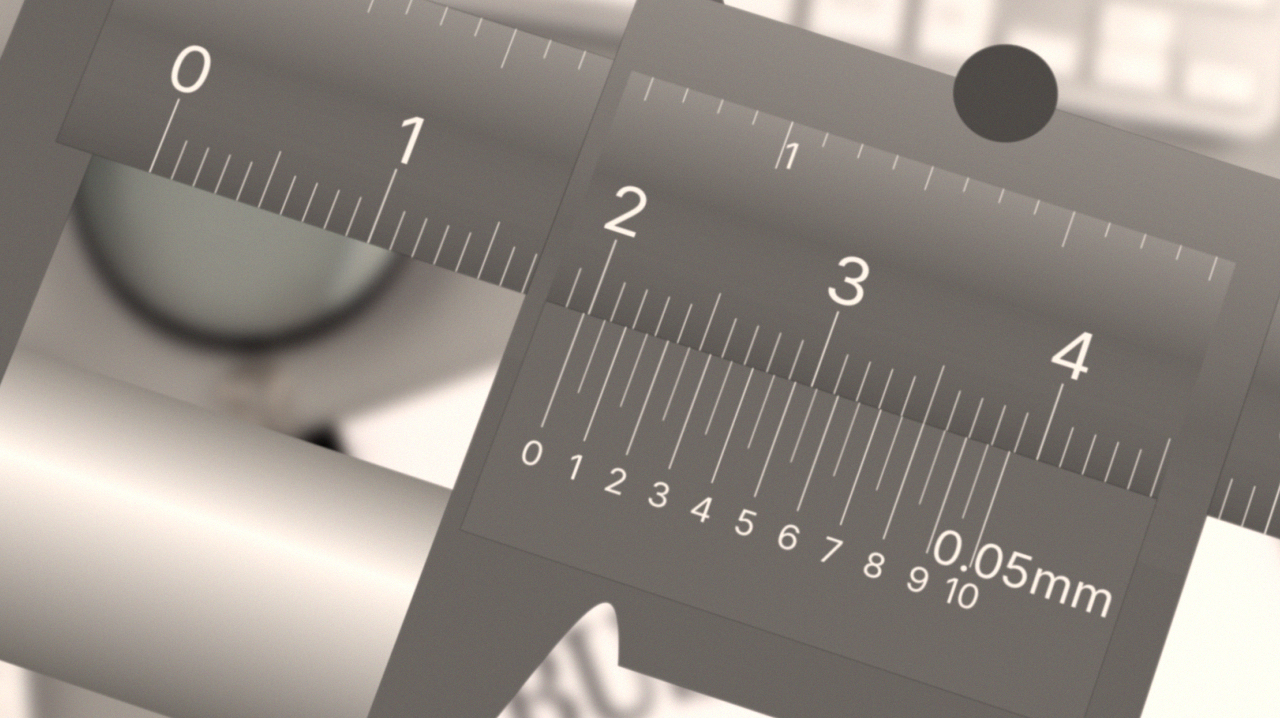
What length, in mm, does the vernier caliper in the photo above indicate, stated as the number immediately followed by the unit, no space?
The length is 19.8mm
